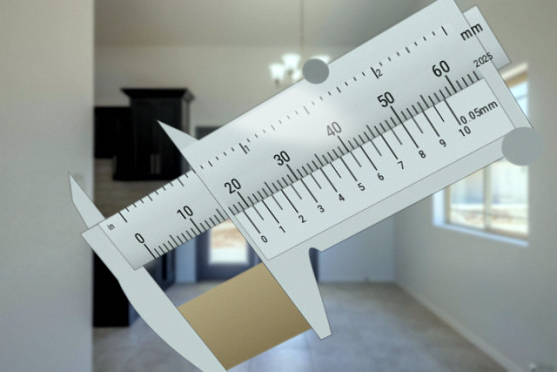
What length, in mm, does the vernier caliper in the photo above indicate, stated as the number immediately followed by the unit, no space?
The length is 18.8mm
